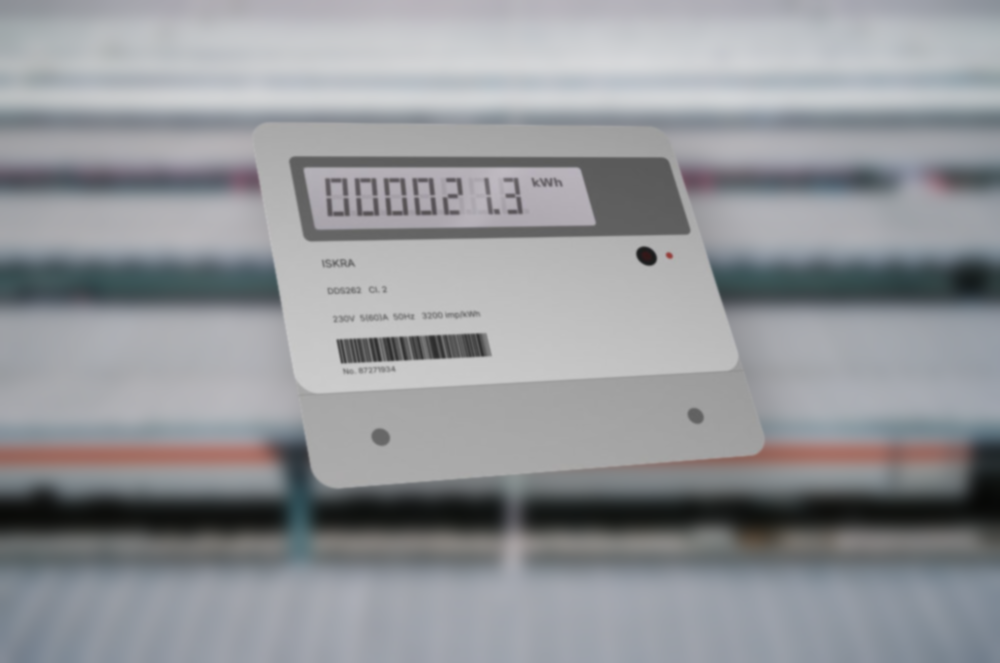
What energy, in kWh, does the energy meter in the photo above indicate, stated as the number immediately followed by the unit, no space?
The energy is 21.3kWh
